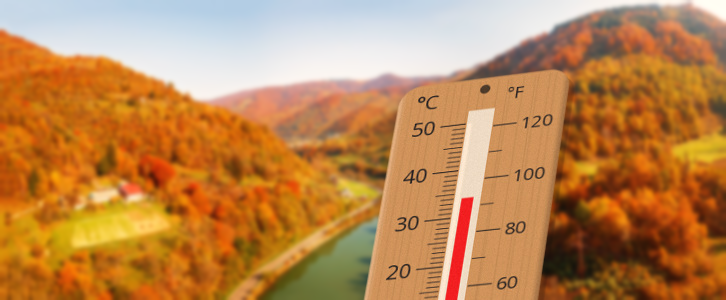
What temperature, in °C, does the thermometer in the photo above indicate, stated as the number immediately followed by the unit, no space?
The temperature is 34°C
